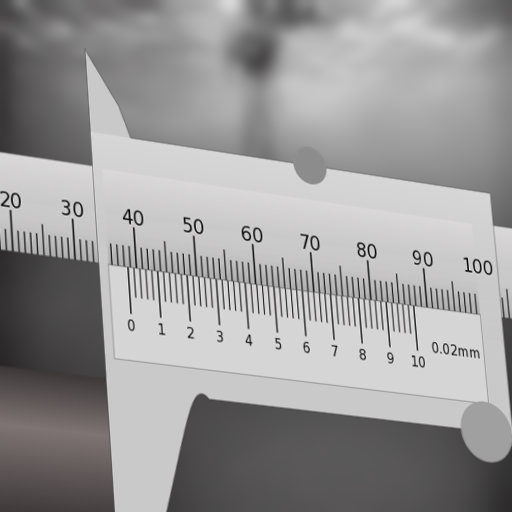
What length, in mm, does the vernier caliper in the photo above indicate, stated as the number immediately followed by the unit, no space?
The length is 38.6mm
